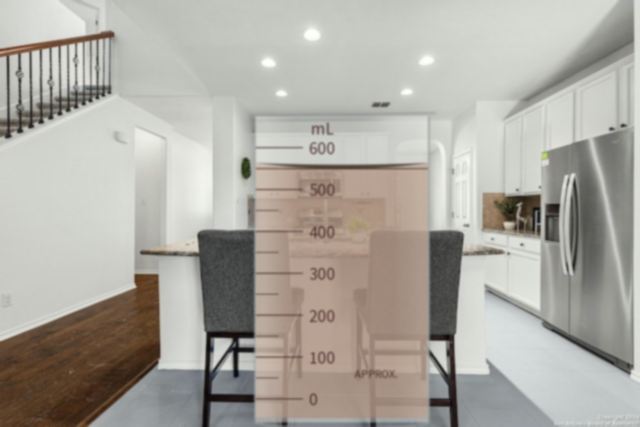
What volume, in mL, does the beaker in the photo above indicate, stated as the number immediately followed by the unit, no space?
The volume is 550mL
